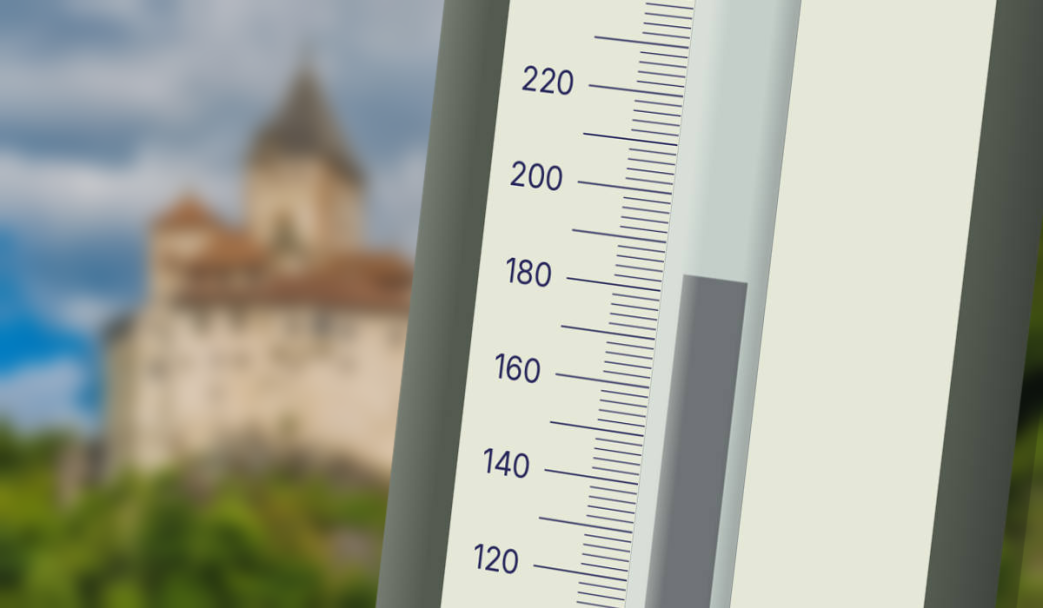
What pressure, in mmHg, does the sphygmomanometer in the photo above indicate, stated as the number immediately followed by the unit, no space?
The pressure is 184mmHg
